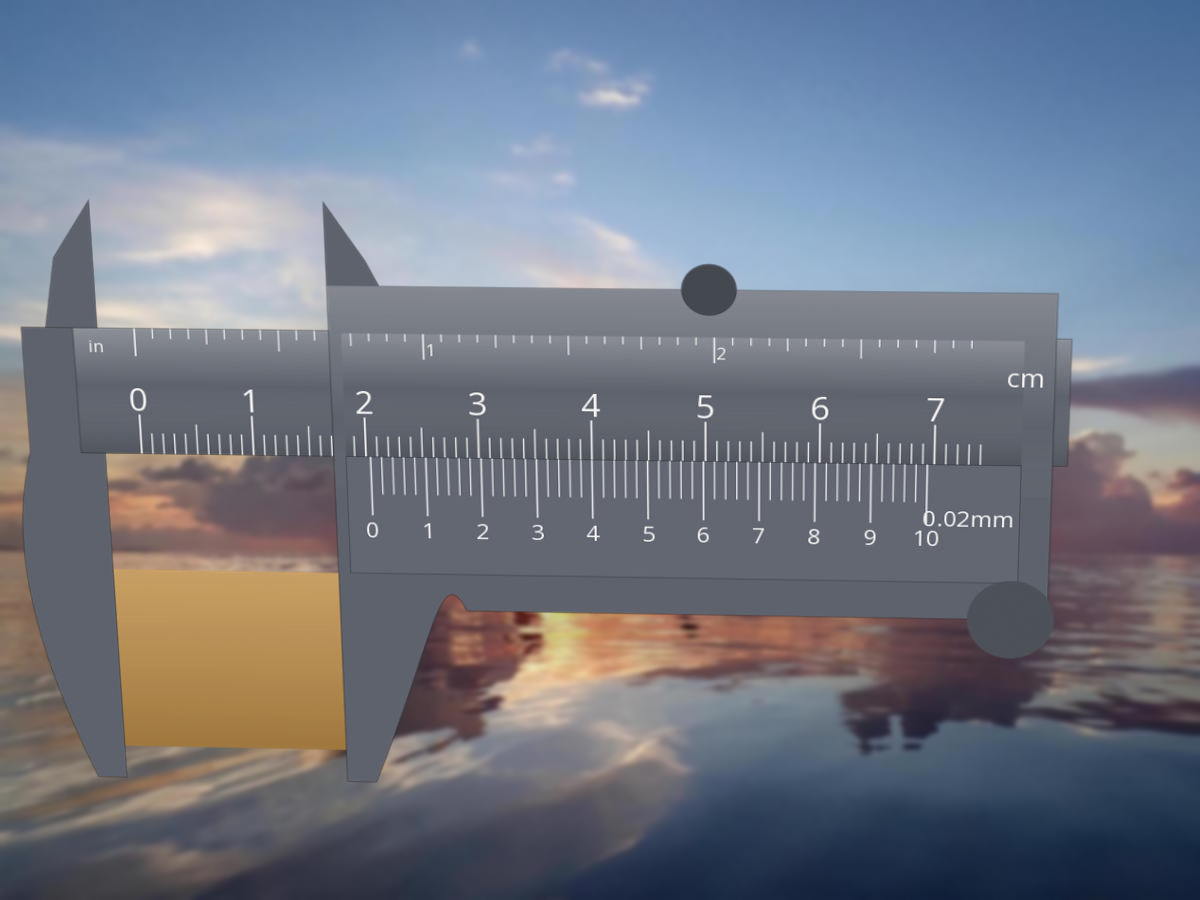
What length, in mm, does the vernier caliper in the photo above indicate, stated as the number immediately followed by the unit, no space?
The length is 20.4mm
